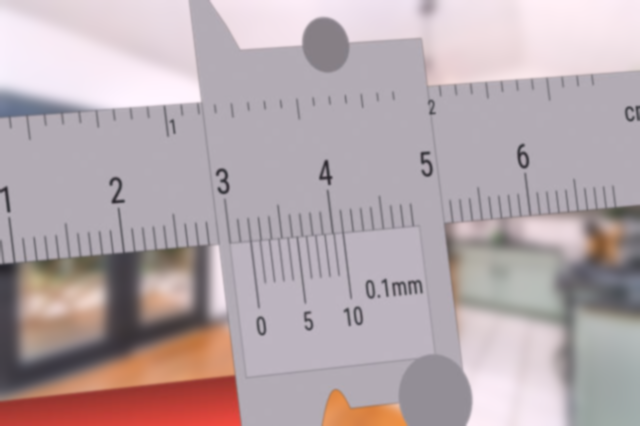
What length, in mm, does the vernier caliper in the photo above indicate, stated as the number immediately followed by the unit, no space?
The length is 32.0mm
